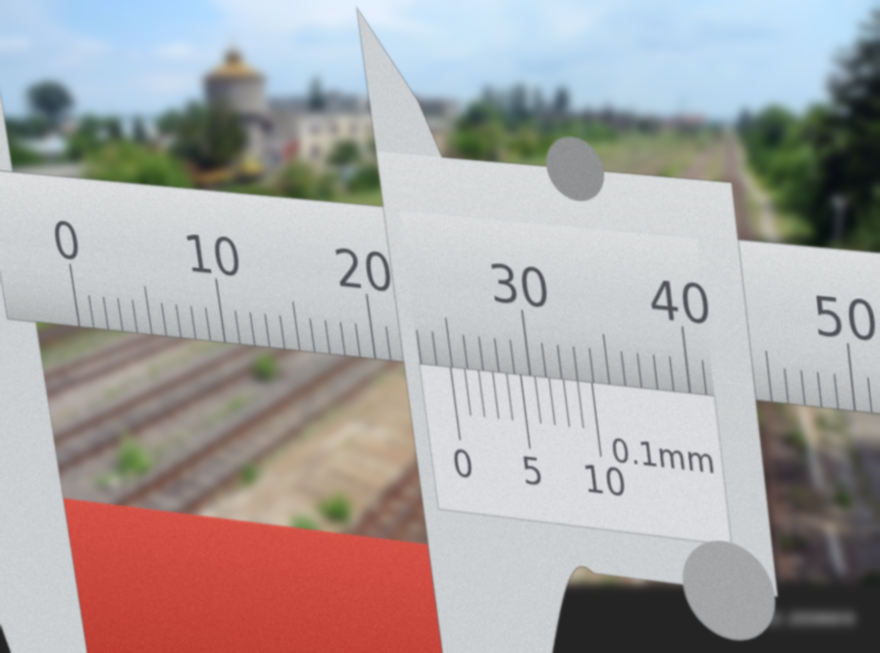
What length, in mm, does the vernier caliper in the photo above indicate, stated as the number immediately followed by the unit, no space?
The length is 24.9mm
